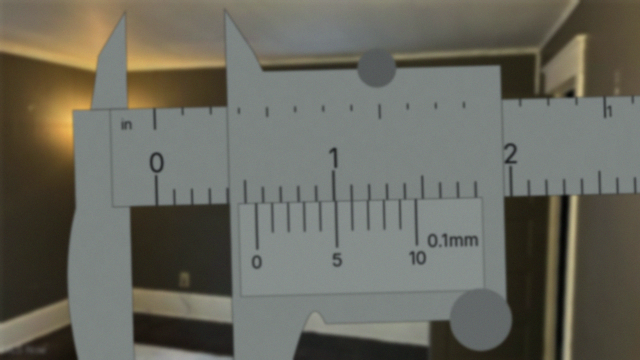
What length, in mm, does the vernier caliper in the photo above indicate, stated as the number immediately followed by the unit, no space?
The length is 5.6mm
